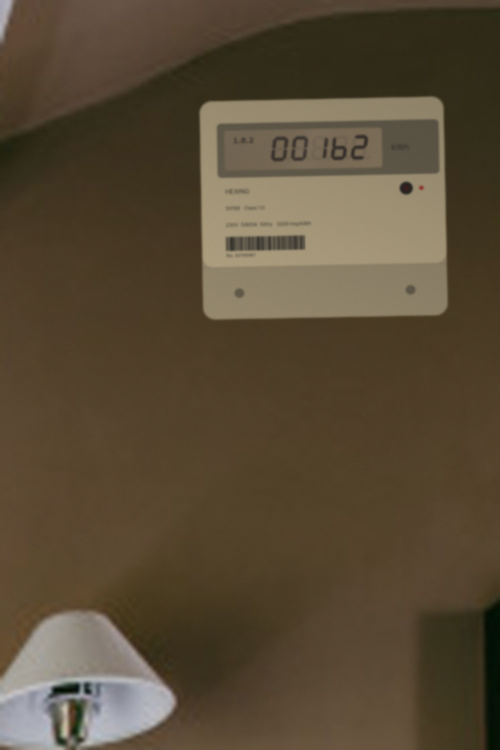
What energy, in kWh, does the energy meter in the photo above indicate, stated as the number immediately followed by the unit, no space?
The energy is 162kWh
